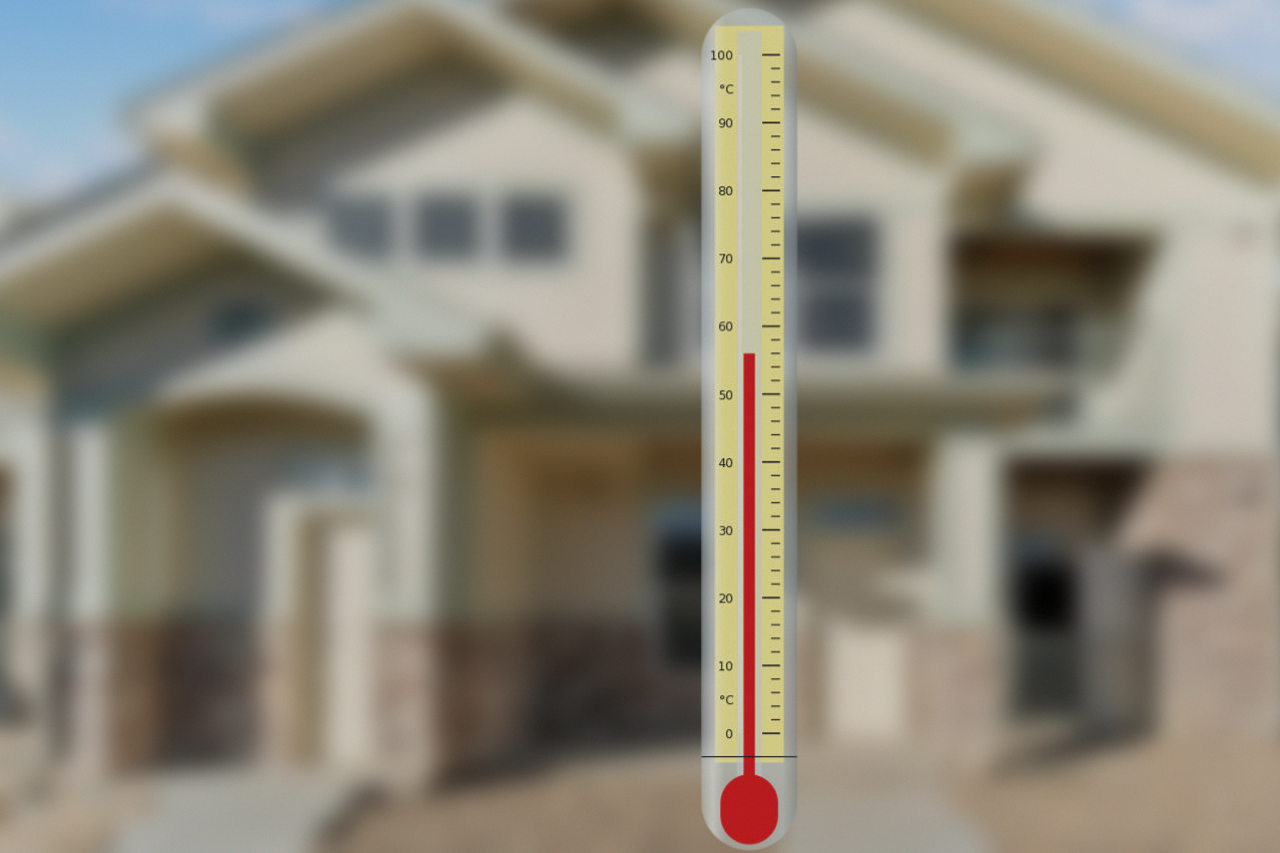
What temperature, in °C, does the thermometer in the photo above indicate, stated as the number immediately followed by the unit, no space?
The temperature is 56°C
